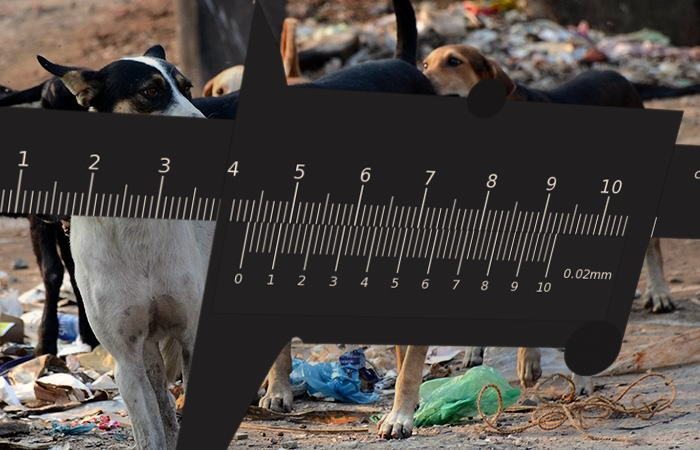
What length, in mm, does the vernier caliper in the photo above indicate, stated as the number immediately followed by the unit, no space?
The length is 43.8mm
